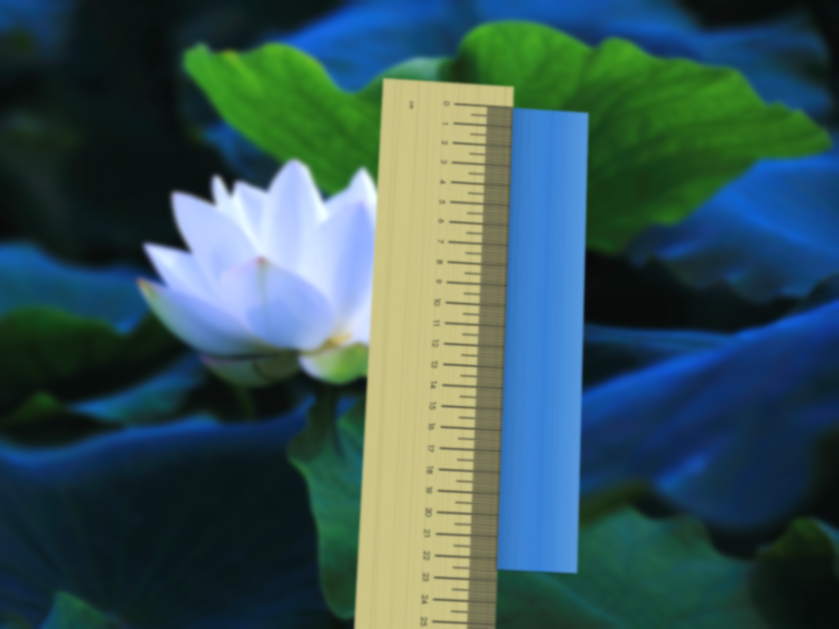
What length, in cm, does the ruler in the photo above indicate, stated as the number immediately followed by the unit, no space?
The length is 22.5cm
